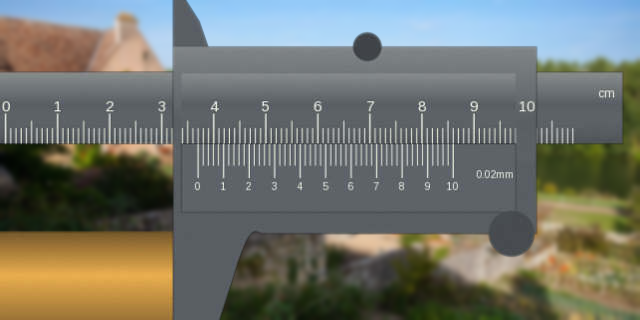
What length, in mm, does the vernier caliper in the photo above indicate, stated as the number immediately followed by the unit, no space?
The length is 37.0mm
